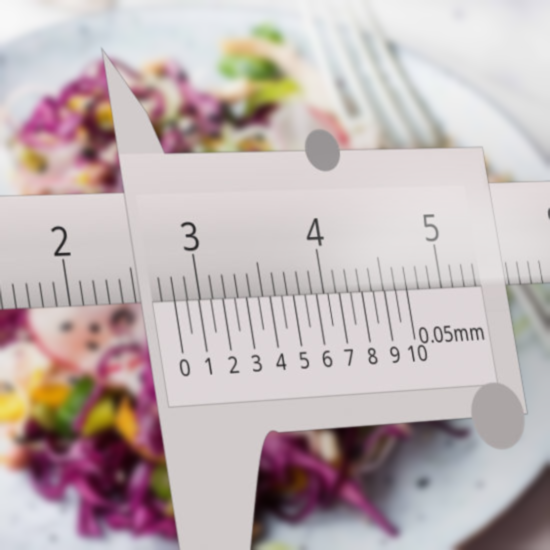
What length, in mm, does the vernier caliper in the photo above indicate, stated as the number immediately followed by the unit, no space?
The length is 28.0mm
